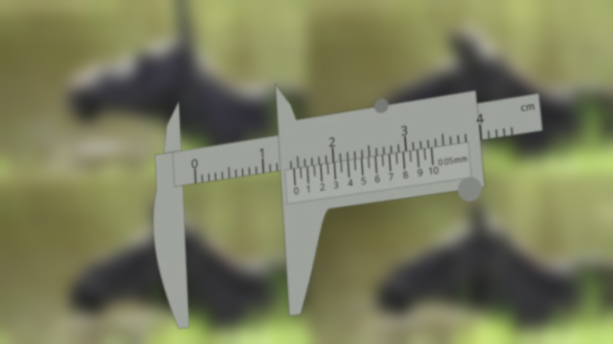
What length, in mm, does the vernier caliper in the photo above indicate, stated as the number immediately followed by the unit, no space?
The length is 14.4mm
